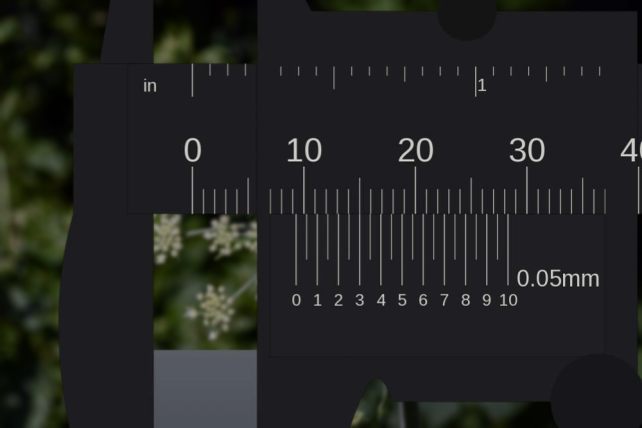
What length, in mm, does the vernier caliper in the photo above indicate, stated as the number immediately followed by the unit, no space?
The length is 9.3mm
